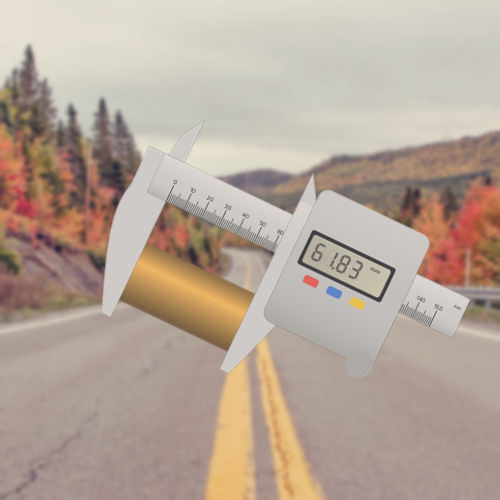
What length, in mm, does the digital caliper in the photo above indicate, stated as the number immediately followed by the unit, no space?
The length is 61.83mm
